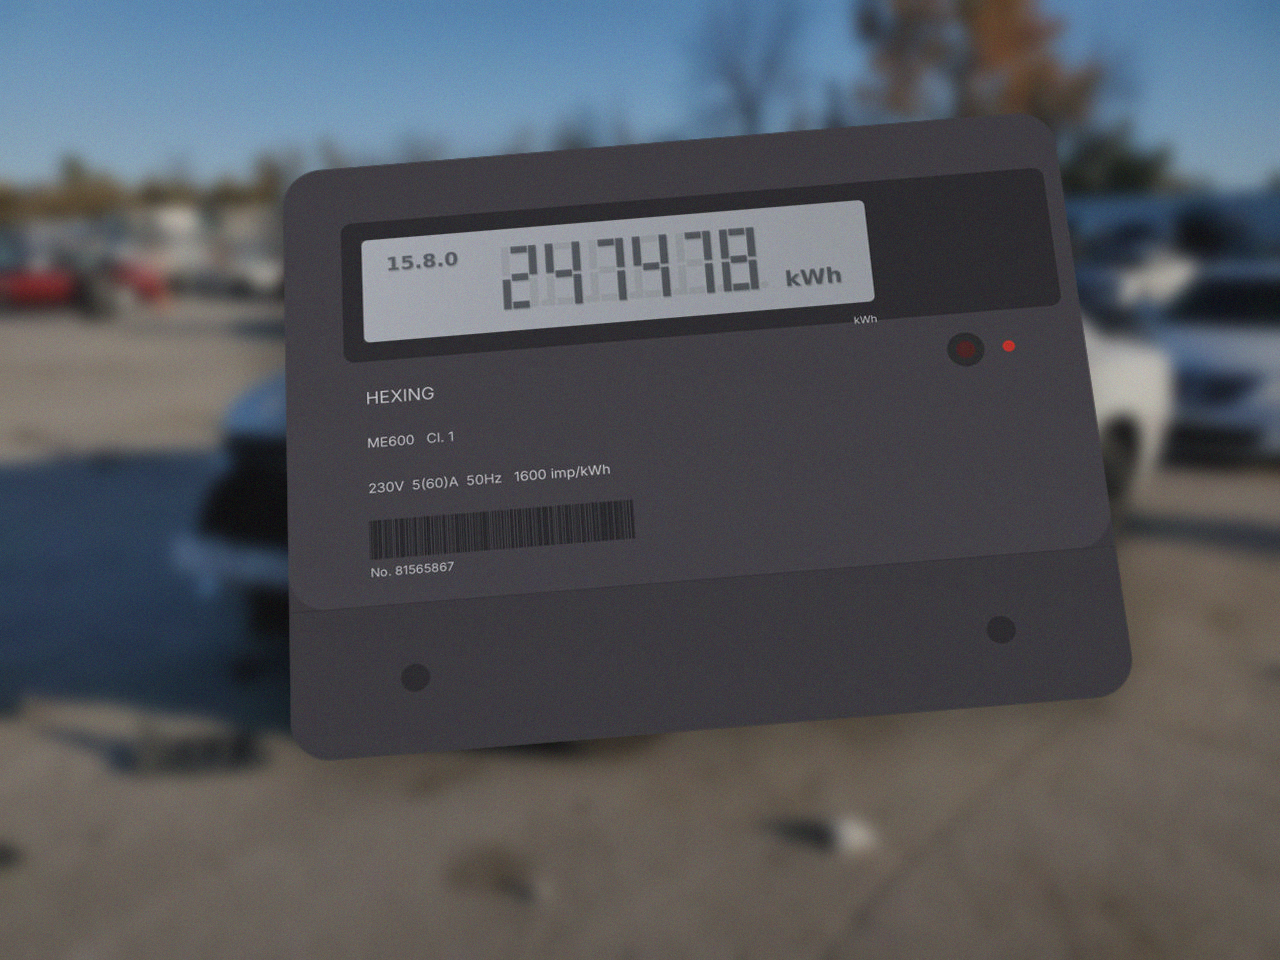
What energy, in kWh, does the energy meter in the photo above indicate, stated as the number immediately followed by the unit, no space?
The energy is 247478kWh
